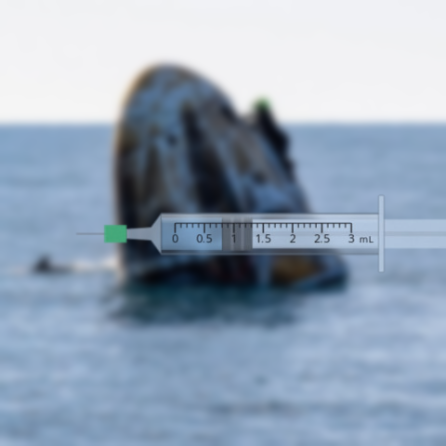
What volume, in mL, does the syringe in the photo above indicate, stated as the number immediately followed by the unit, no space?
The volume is 0.8mL
